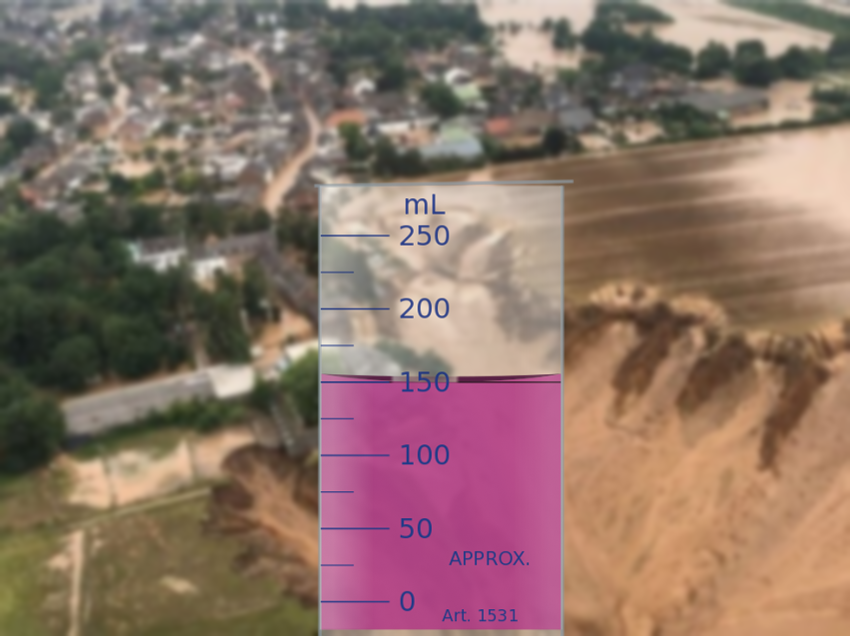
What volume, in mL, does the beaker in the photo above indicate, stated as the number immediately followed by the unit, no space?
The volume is 150mL
